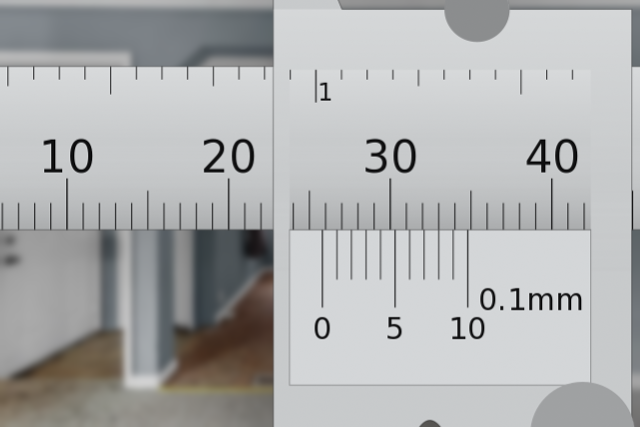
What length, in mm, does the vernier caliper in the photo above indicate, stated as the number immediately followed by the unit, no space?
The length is 25.8mm
